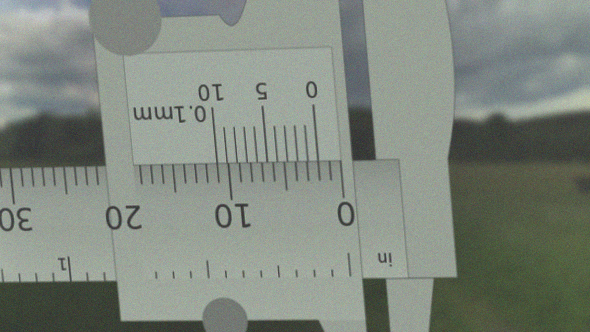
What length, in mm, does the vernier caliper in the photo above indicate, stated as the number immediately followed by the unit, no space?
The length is 2.0mm
